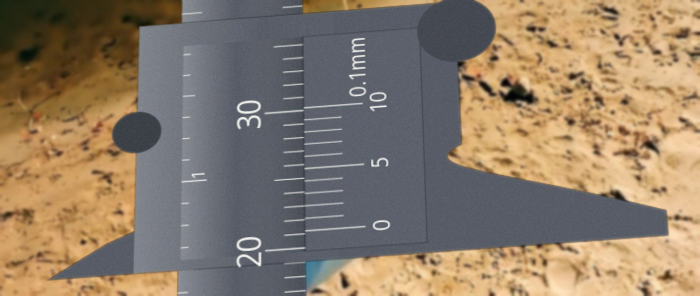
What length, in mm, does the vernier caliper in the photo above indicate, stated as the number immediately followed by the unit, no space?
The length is 21.2mm
